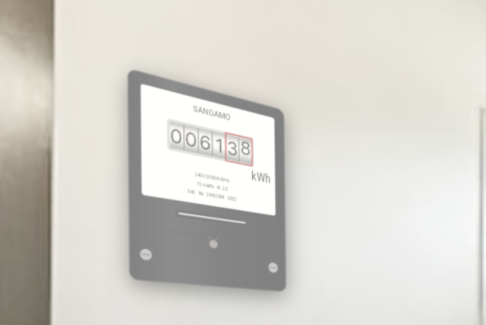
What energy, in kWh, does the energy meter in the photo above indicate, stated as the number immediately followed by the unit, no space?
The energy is 61.38kWh
